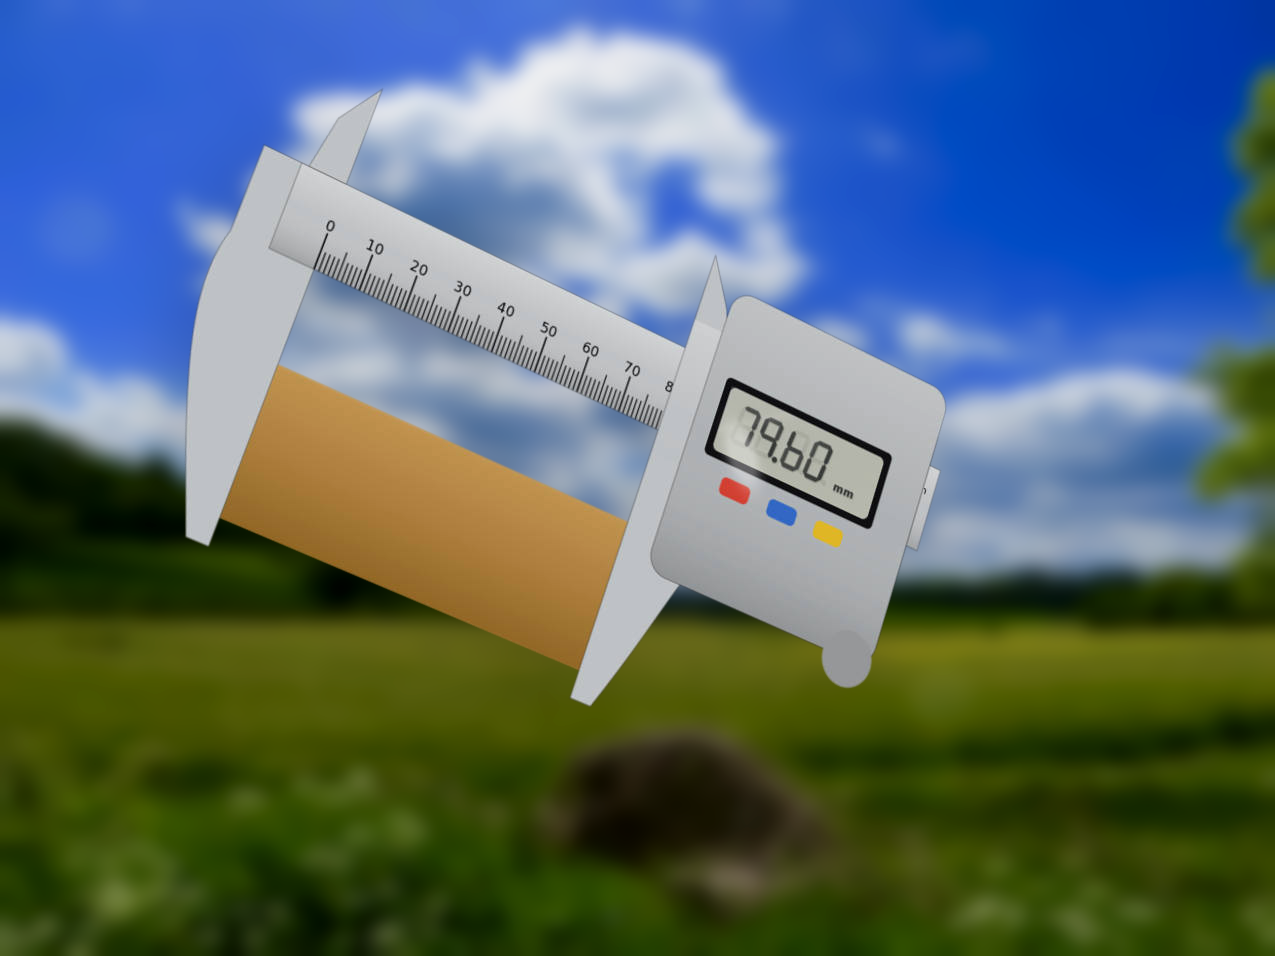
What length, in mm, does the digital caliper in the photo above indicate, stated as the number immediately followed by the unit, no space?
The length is 79.60mm
